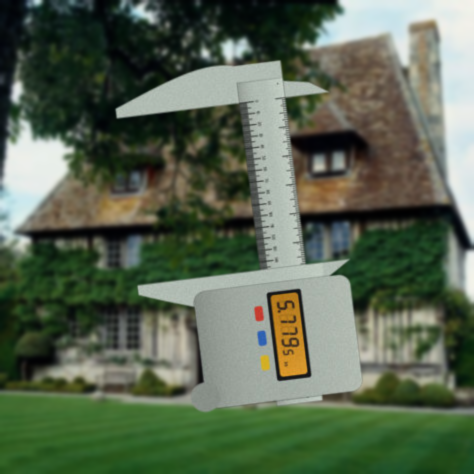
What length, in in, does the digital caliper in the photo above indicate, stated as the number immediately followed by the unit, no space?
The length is 5.7795in
